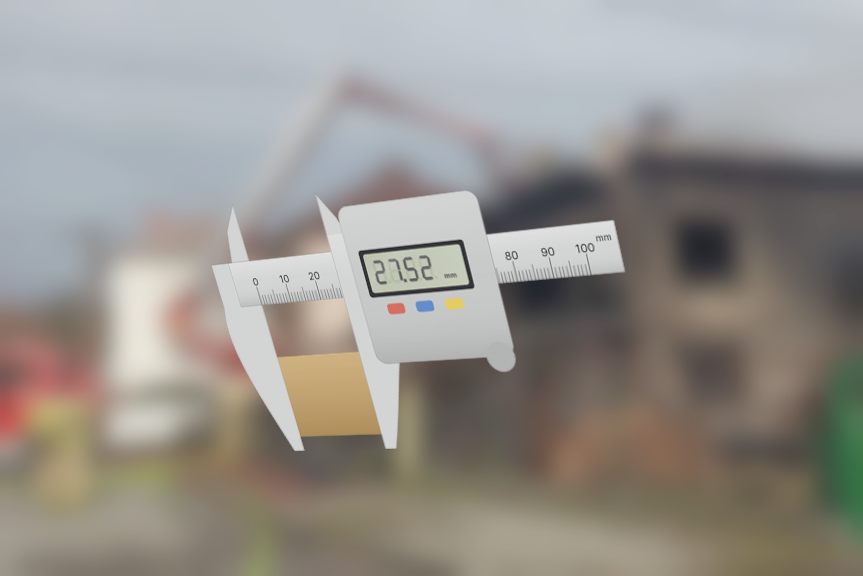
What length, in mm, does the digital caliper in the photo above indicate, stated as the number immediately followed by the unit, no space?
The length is 27.52mm
